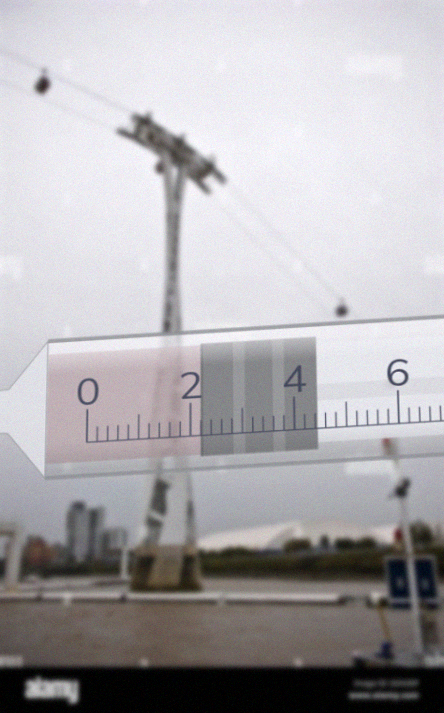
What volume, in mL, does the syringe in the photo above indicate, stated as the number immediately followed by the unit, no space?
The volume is 2.2mL
